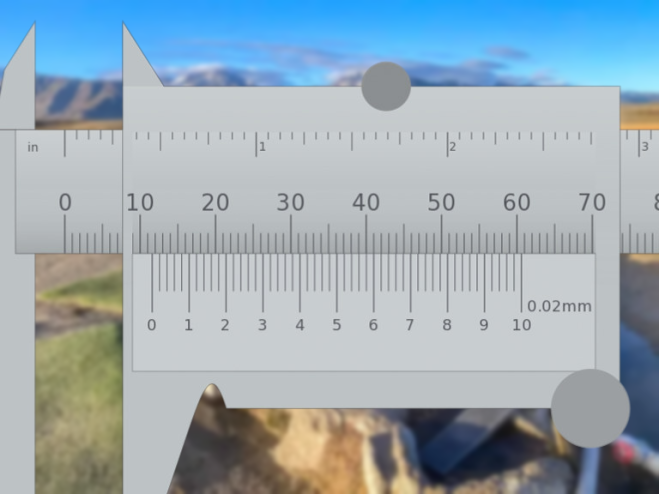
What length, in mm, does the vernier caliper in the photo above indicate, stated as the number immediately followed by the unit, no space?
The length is 11.6mm
